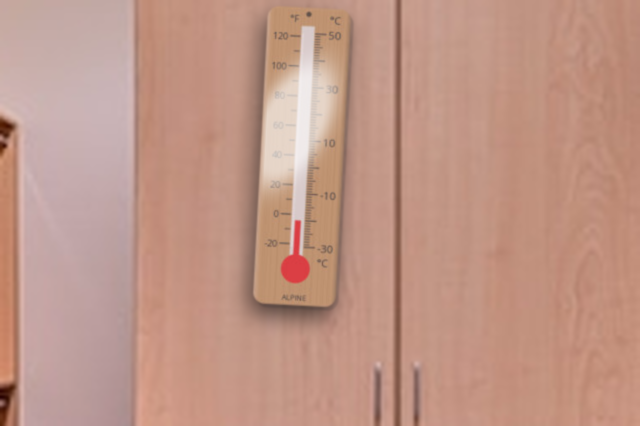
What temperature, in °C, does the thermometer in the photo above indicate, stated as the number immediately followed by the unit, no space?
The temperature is -20°C
